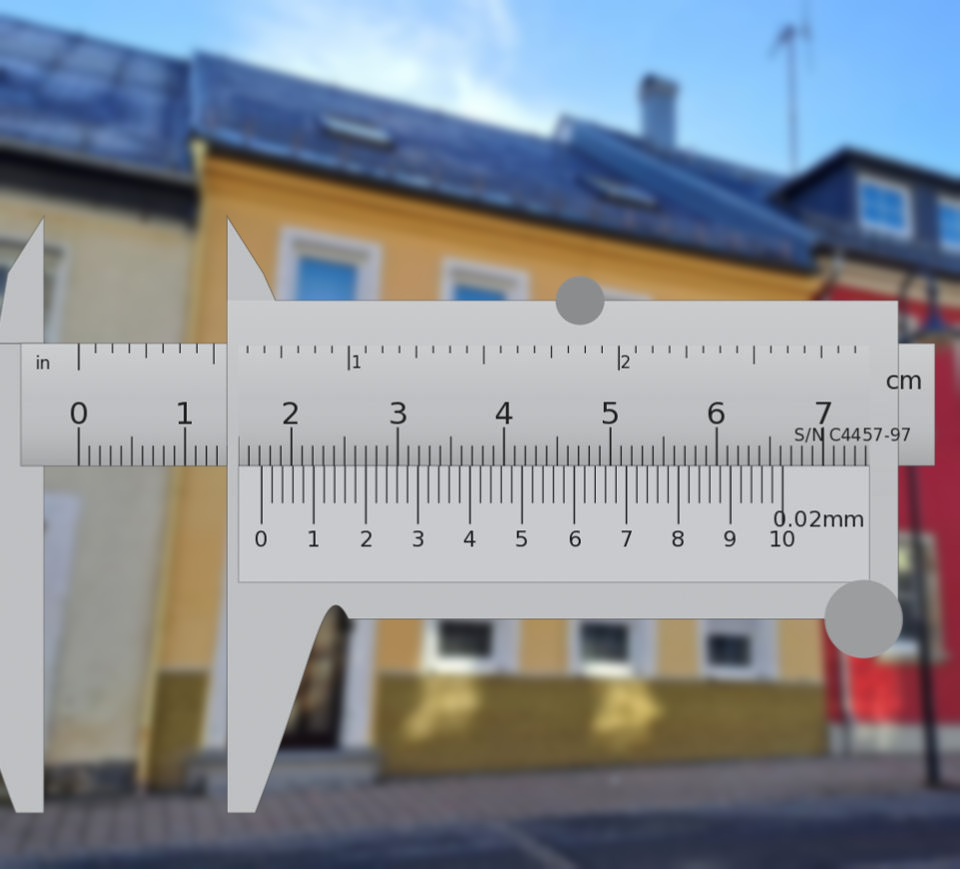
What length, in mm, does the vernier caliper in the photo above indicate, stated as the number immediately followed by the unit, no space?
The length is 17.2mm
